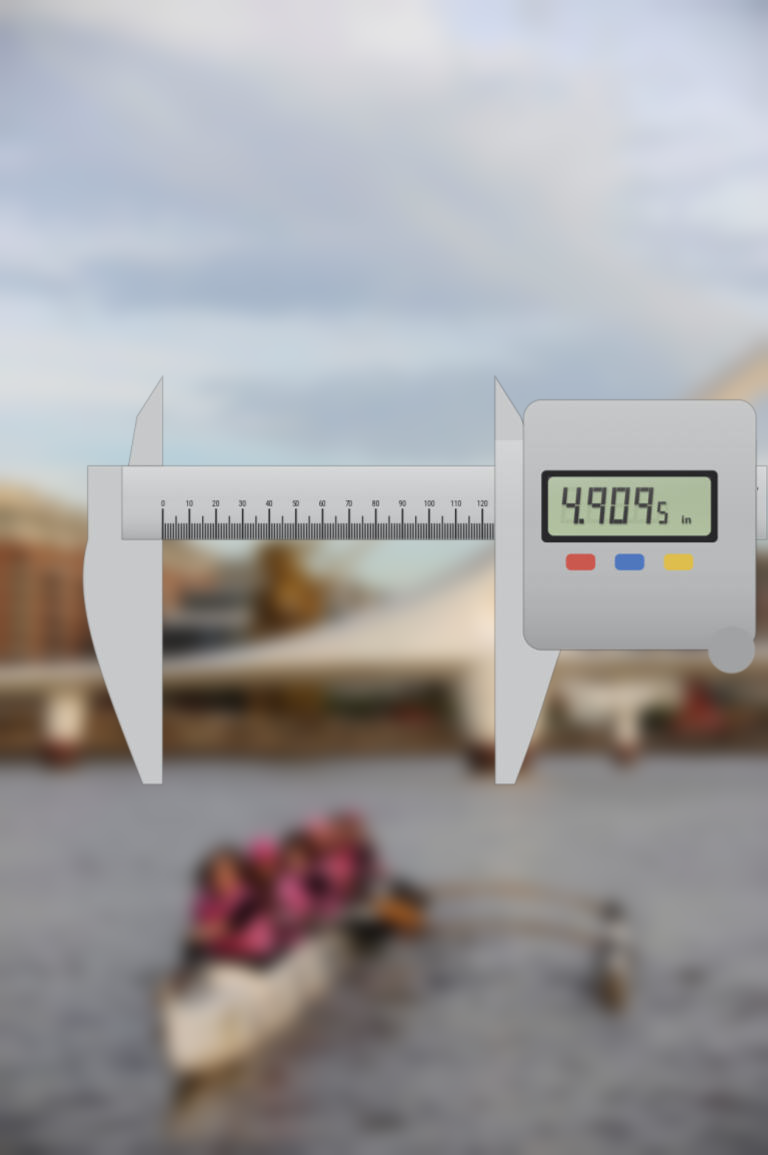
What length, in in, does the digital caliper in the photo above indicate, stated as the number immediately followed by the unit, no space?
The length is 4.9095in
